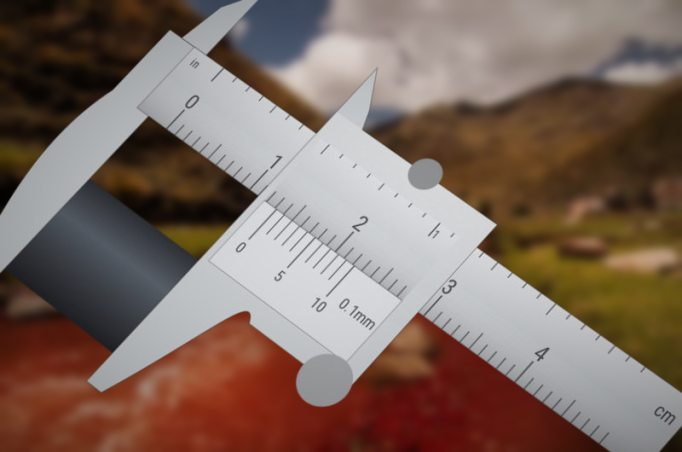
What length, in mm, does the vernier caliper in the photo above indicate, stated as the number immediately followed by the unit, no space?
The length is 13.2mm
